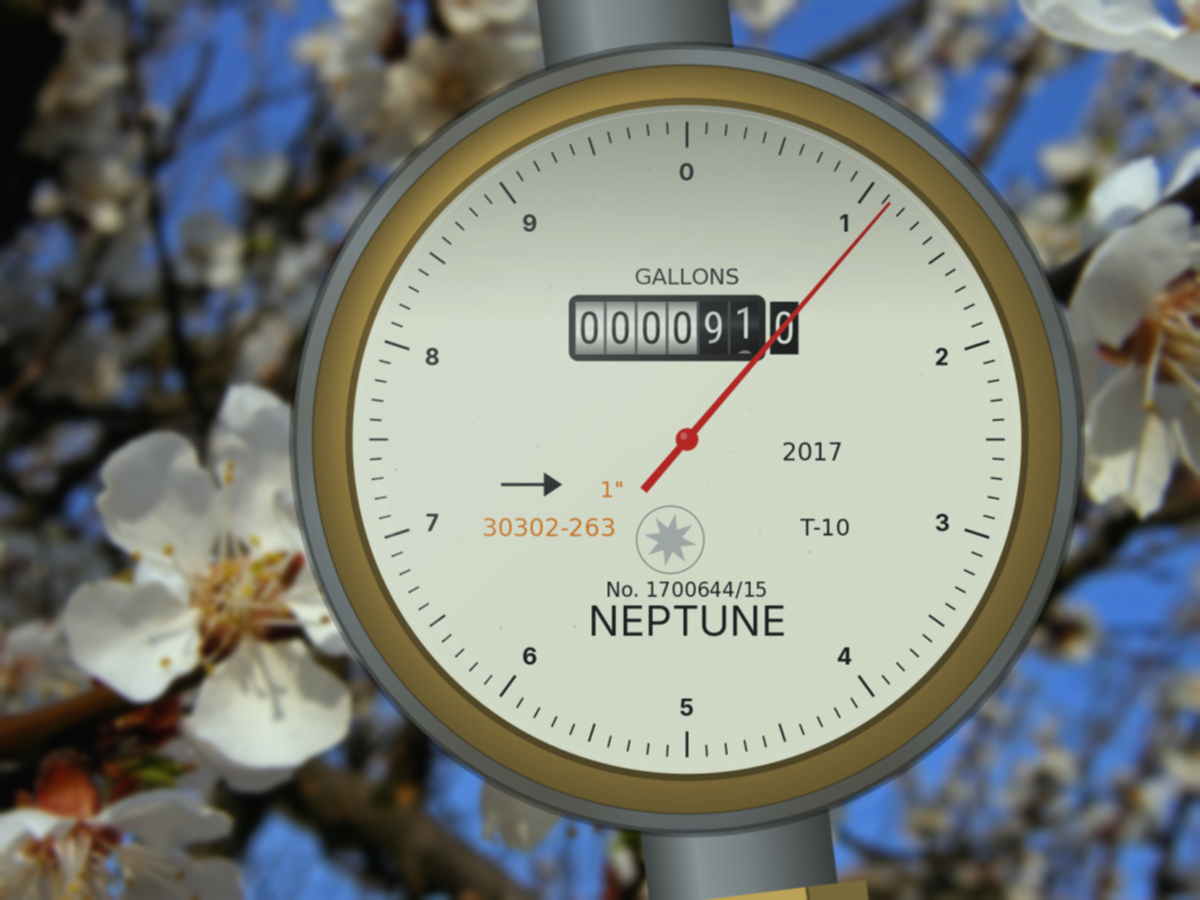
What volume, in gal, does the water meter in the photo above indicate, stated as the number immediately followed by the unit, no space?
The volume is 911.1gal
